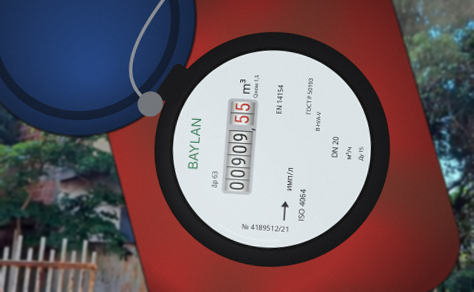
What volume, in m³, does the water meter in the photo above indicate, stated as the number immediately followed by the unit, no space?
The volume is 909.55m³
